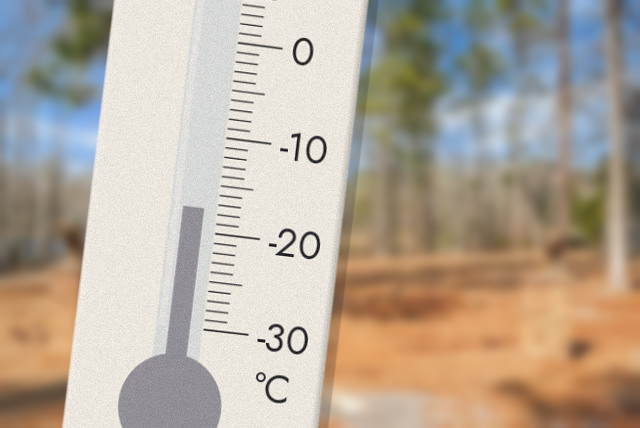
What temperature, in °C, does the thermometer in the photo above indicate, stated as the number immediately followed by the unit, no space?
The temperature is -17.5°C
